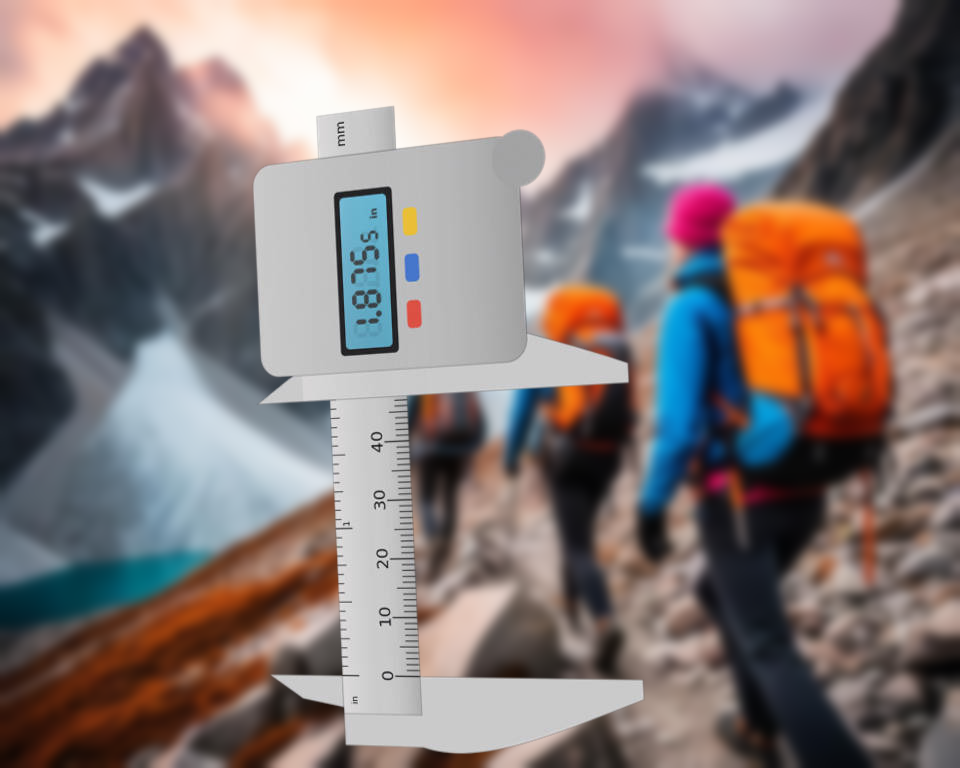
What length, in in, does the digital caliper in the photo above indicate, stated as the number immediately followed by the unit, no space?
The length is 1.8755in
